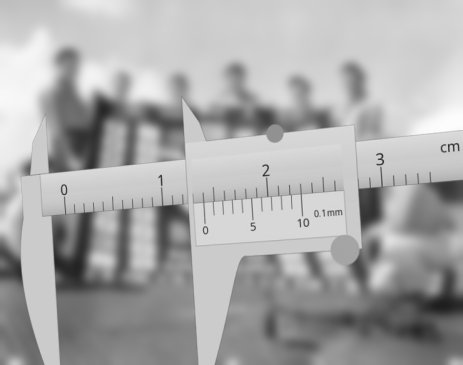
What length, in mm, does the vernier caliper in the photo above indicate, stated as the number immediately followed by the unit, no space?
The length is 14.0mm
